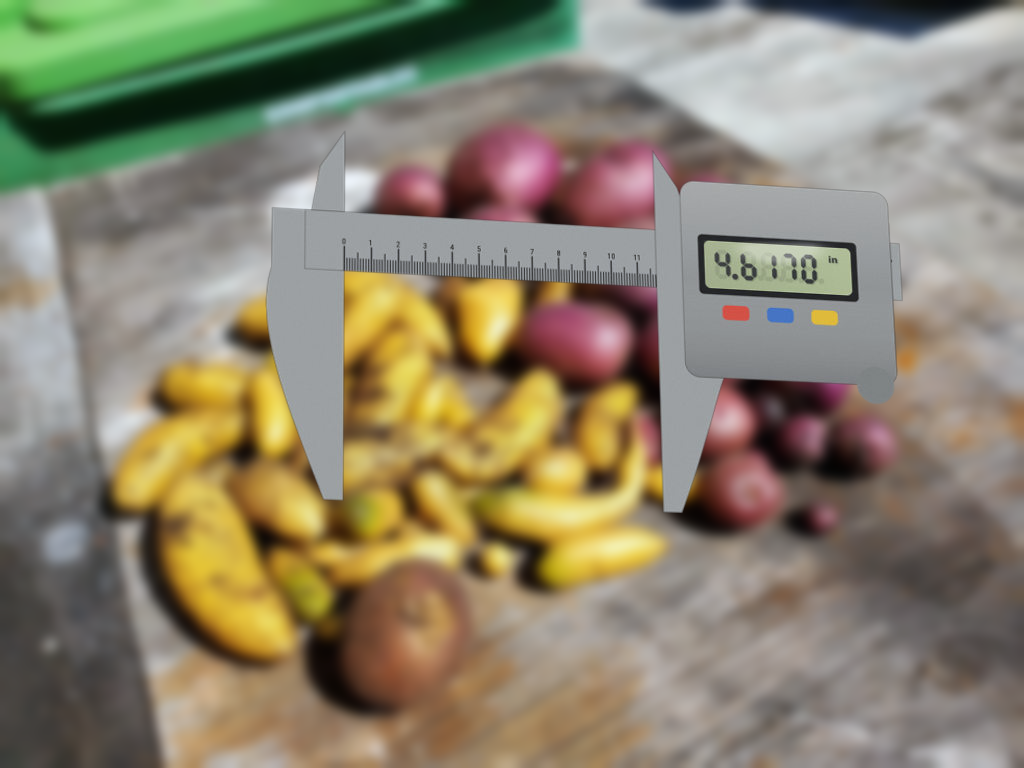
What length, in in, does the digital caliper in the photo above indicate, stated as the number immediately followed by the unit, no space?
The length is 4.6170in
